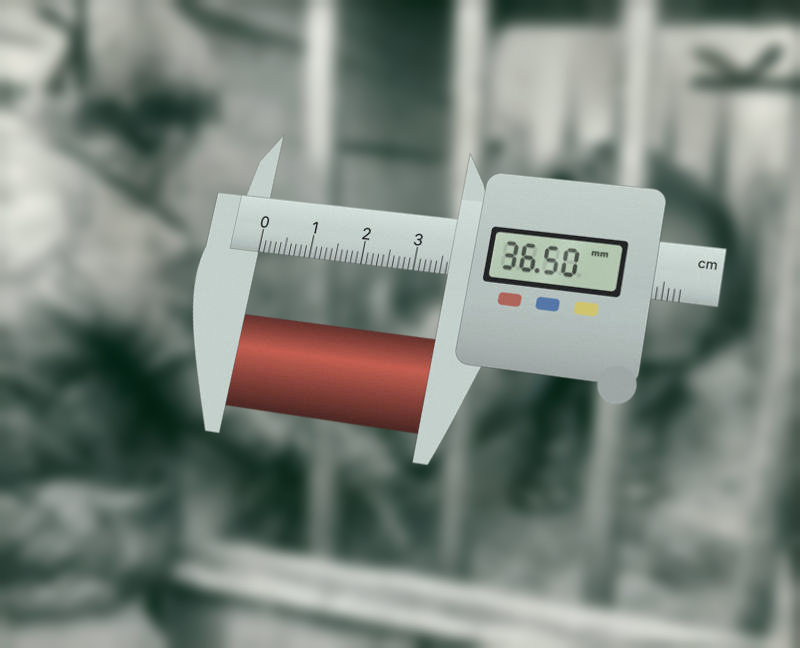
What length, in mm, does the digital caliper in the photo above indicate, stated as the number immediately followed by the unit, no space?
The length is 36.50mm
